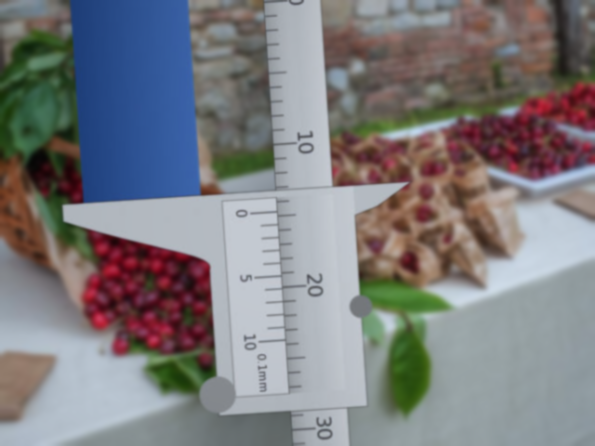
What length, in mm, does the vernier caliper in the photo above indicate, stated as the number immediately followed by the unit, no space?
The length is 14.7mm
